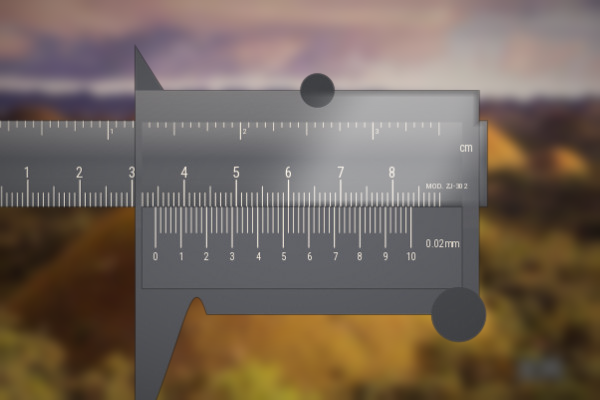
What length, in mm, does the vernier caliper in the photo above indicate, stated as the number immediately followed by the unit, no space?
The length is 34.5mm
